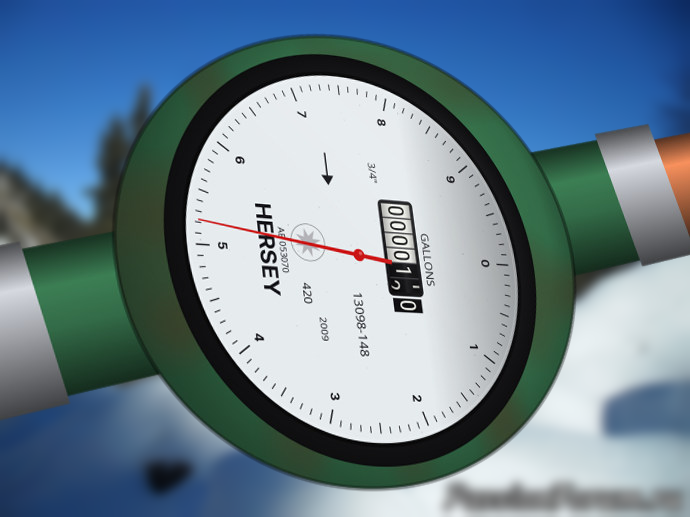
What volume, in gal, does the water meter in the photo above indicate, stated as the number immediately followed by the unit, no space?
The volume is 115.2gal
